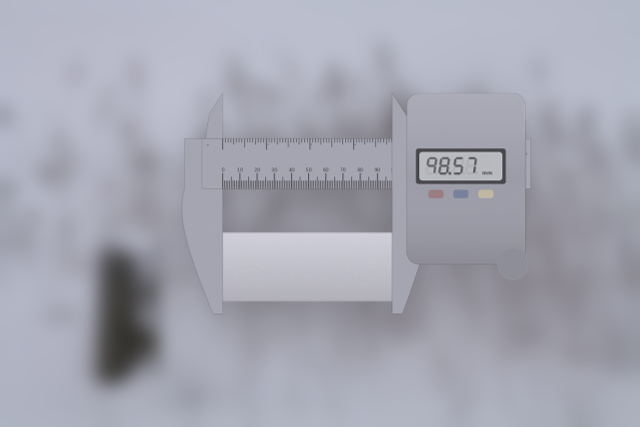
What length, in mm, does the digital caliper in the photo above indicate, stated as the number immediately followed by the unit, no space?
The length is 98.57mm
